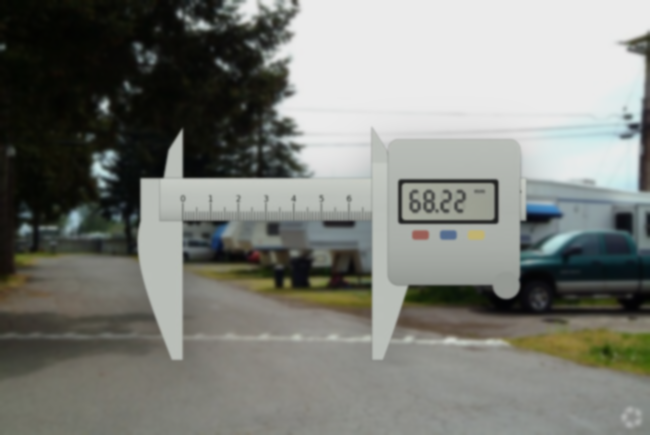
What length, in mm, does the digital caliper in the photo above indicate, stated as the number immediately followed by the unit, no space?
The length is 68.22mm
